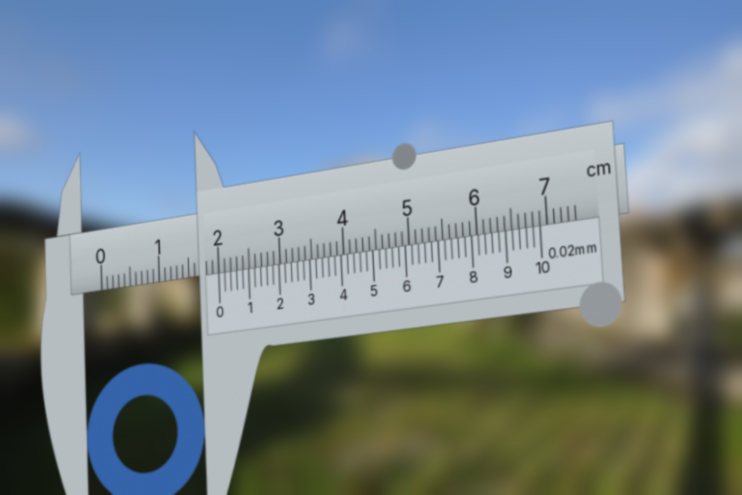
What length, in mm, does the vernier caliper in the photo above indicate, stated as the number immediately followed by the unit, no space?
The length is 20.0mm
